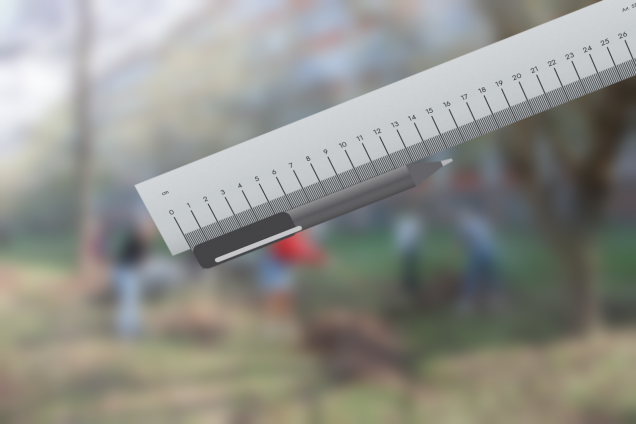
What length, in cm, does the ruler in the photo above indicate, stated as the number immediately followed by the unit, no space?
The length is 15cm
